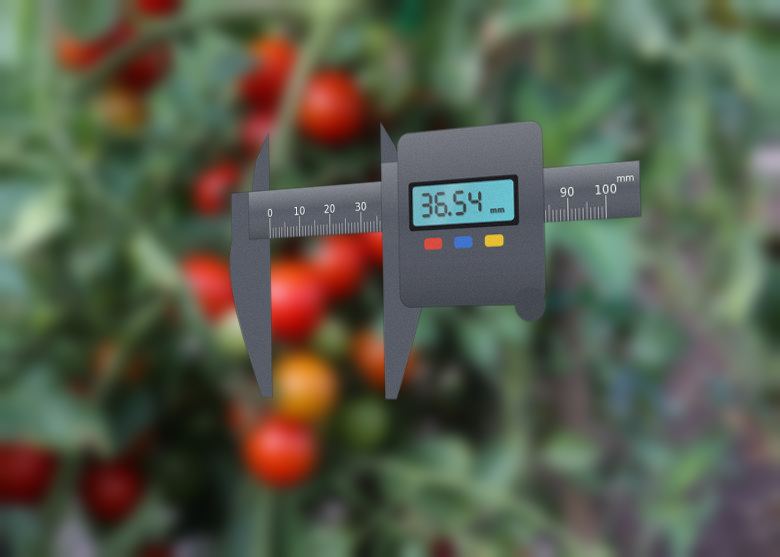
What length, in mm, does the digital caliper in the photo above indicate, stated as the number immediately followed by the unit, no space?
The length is 36.54mm
